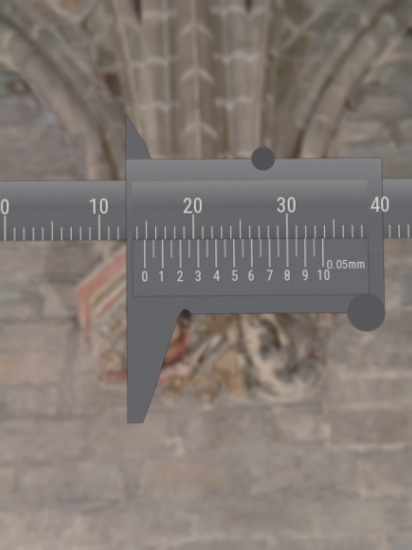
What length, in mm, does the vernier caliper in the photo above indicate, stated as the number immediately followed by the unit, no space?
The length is 14.8mm
